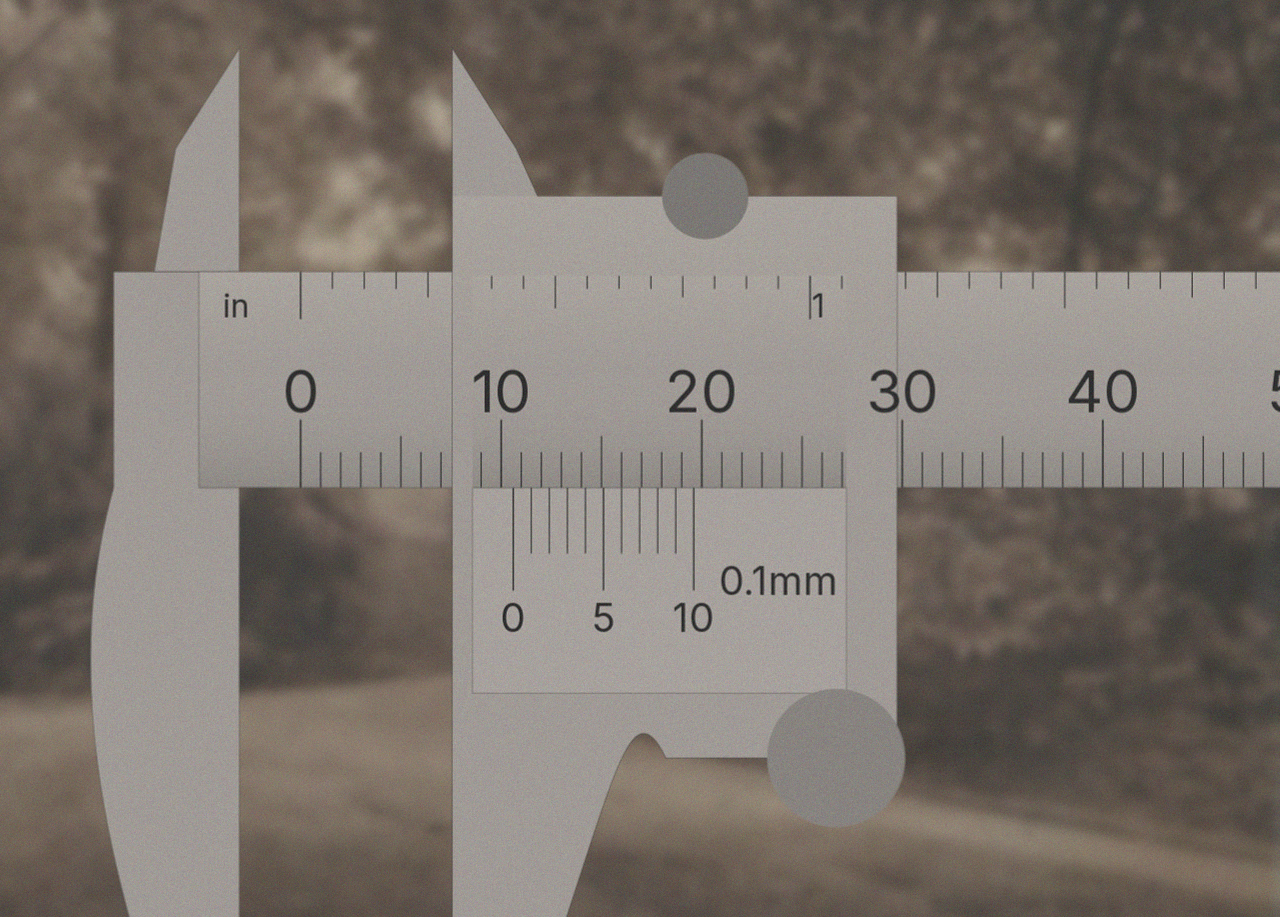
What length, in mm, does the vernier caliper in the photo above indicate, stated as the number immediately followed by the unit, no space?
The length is 10.6mm
